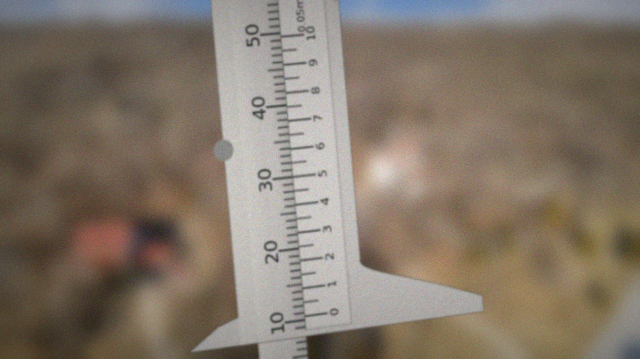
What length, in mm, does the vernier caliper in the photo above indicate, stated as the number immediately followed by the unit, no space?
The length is 10.5mm
